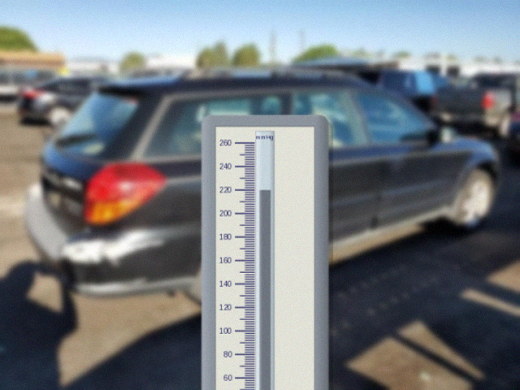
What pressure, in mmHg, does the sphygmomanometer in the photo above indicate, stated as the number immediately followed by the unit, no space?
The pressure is 220mmHg
